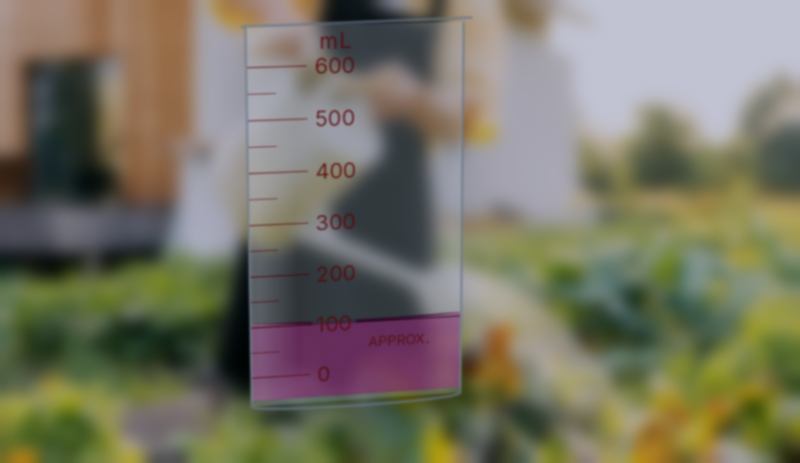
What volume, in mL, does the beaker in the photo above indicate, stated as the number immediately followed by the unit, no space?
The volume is 100mL
